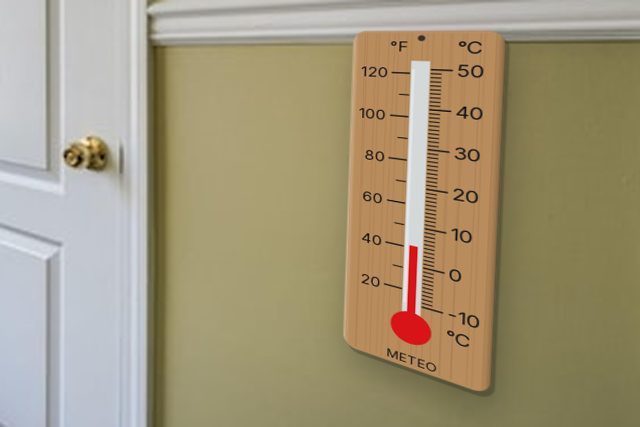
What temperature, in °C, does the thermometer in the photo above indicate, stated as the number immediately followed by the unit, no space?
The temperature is 5°C
